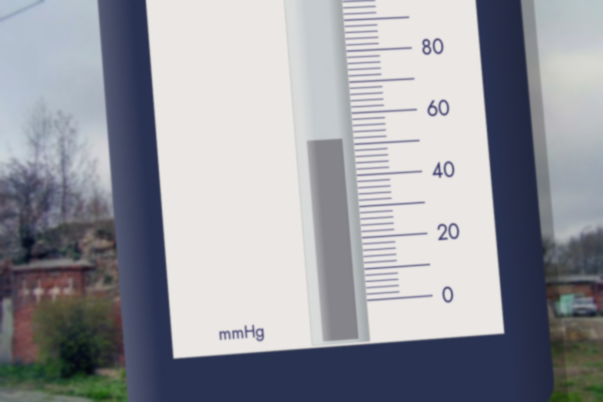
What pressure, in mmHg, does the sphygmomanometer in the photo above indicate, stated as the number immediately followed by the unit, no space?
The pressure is 52mmHg
